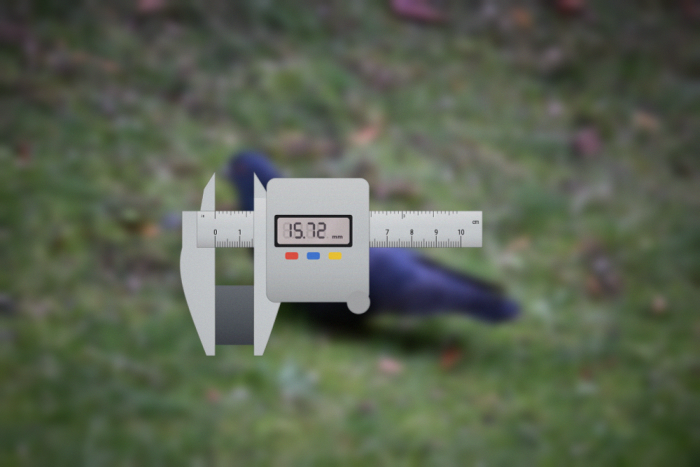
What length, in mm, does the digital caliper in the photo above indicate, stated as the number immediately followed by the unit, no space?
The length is 15.72mm
